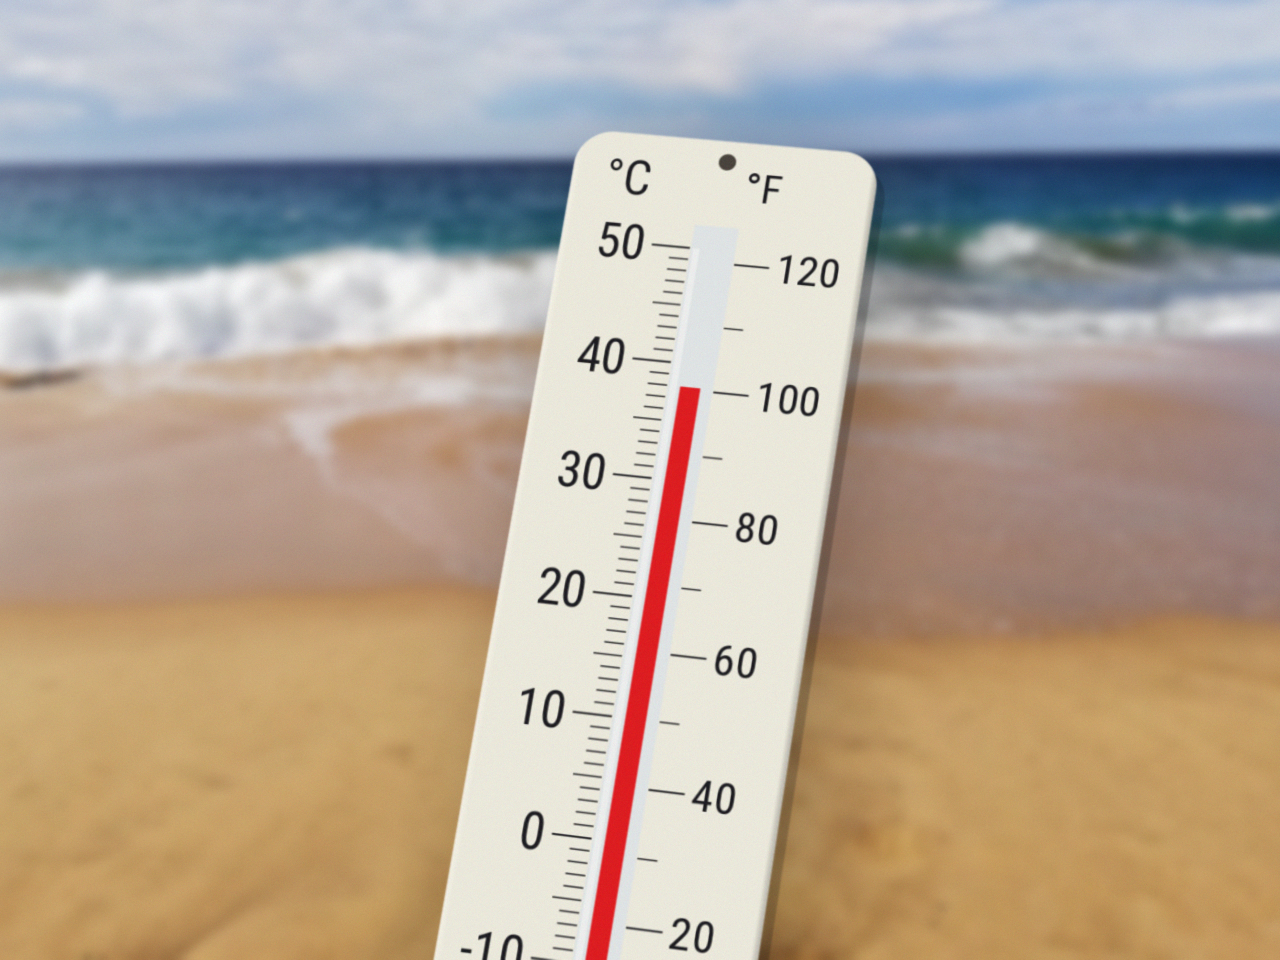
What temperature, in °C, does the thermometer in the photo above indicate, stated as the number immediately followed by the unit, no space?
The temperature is 38°C
